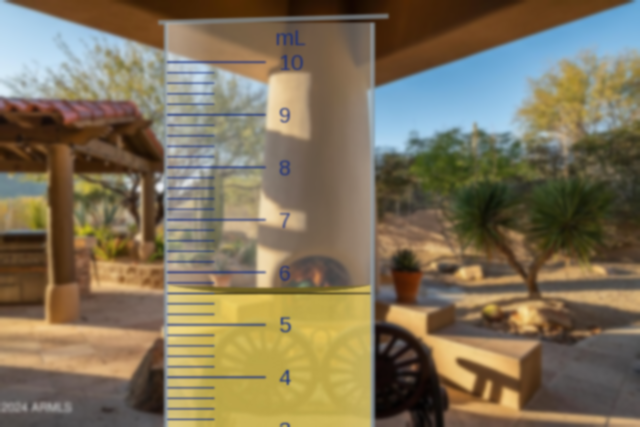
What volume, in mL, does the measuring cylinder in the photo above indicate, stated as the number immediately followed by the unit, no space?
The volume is 5.6mL
